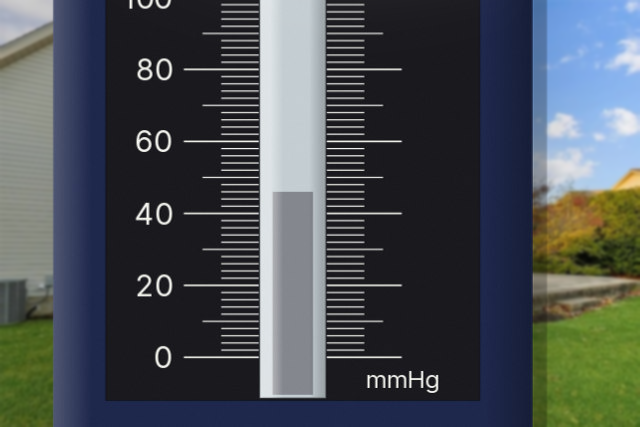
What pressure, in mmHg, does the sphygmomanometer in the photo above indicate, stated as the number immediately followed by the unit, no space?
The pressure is 46mmHg
